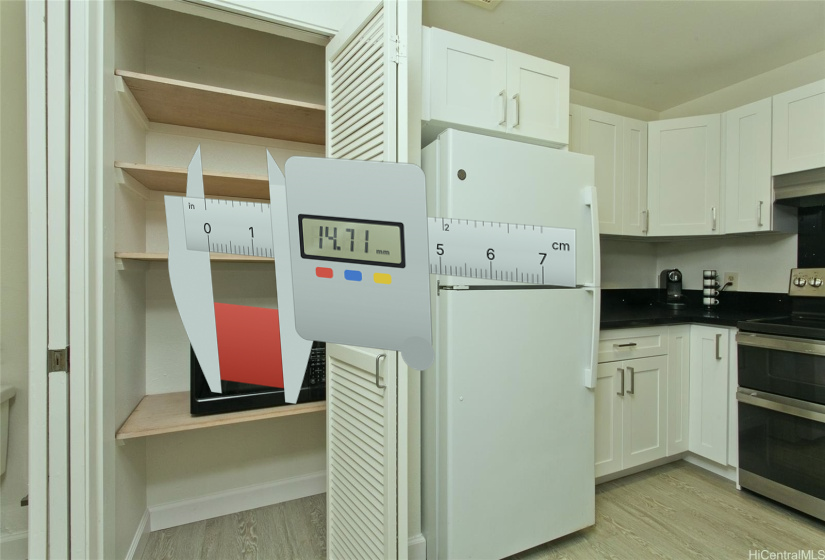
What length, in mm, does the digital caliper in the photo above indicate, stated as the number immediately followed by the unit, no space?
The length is 14.71mm
